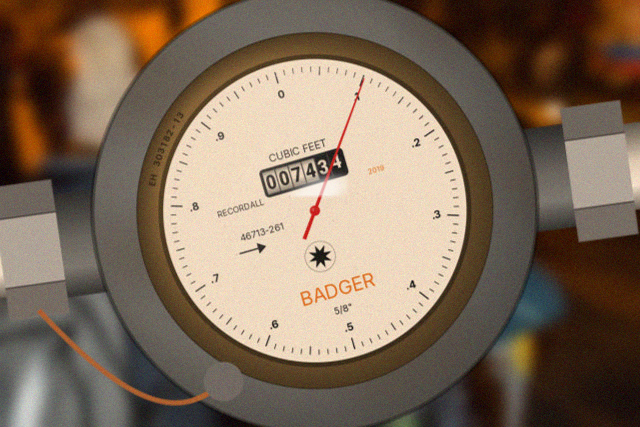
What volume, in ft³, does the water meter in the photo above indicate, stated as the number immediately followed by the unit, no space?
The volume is 7434.10ft³
